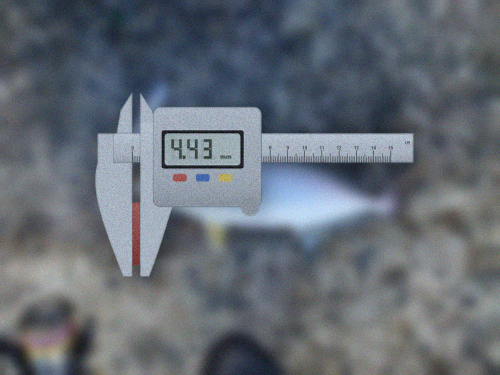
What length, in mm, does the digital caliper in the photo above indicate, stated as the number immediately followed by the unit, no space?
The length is 4.43mm
